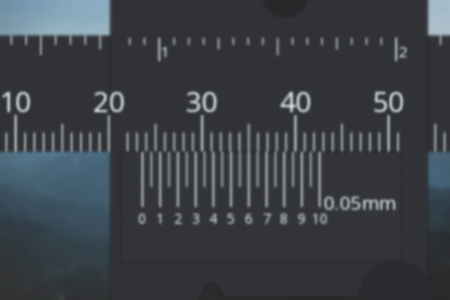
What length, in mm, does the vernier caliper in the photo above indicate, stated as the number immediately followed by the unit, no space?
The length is 23.6mm
